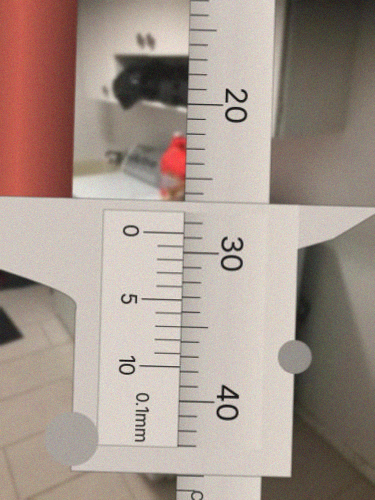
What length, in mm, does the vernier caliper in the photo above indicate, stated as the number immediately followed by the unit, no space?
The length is 28.7mm
